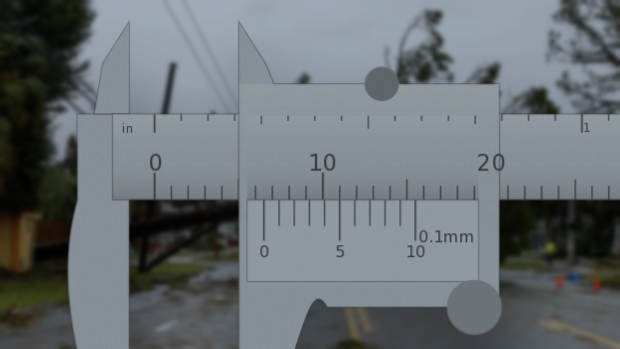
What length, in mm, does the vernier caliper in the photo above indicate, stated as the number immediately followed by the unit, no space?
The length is 6.5mm
